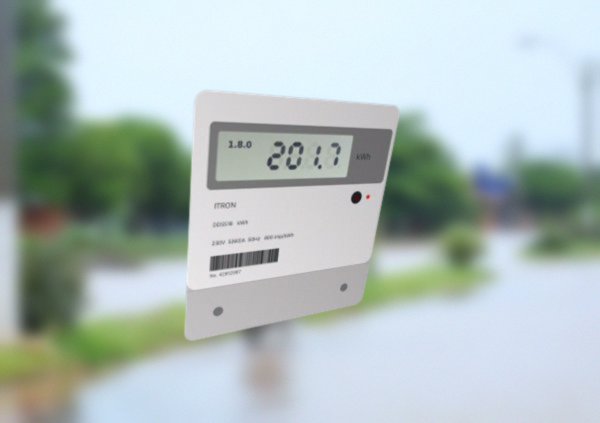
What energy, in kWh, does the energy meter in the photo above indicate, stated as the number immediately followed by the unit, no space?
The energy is 201.7kWh
